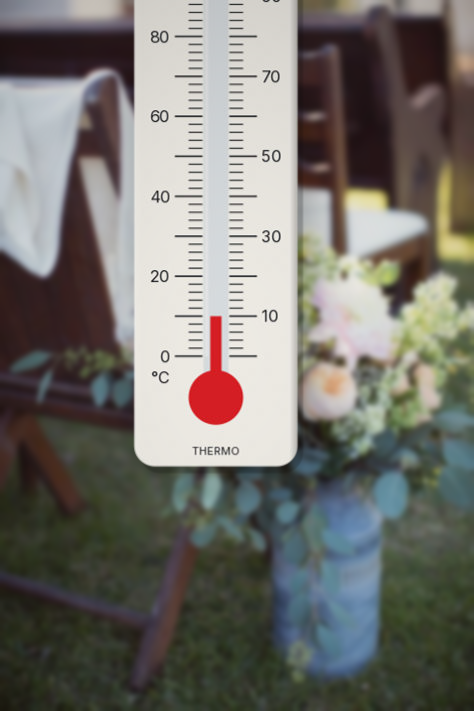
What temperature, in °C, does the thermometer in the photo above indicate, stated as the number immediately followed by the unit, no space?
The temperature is 10°C
